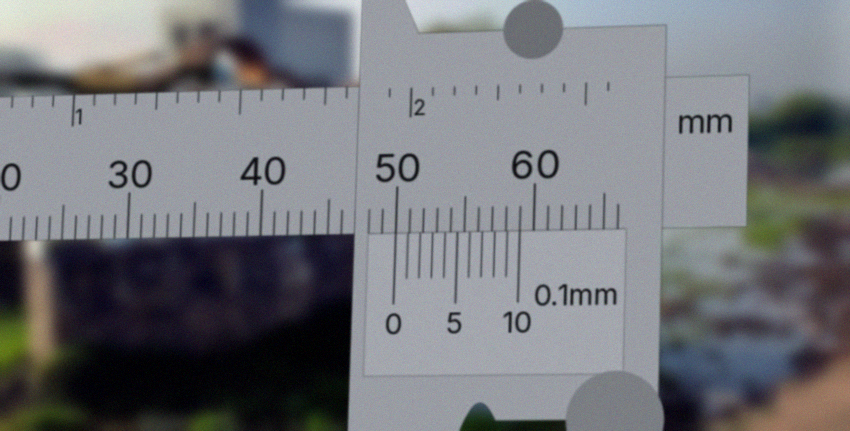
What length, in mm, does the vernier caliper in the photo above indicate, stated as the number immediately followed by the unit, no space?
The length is 50.0mm
